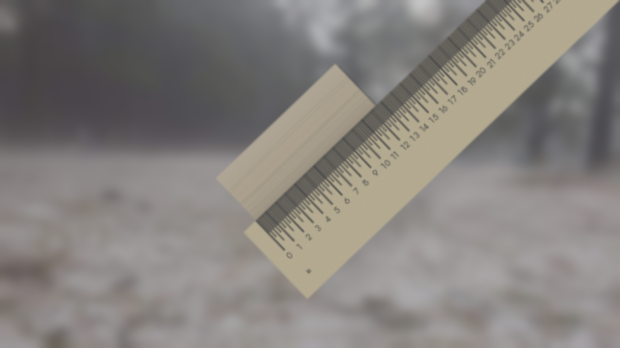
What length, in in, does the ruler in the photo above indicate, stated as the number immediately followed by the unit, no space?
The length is 12.5in
